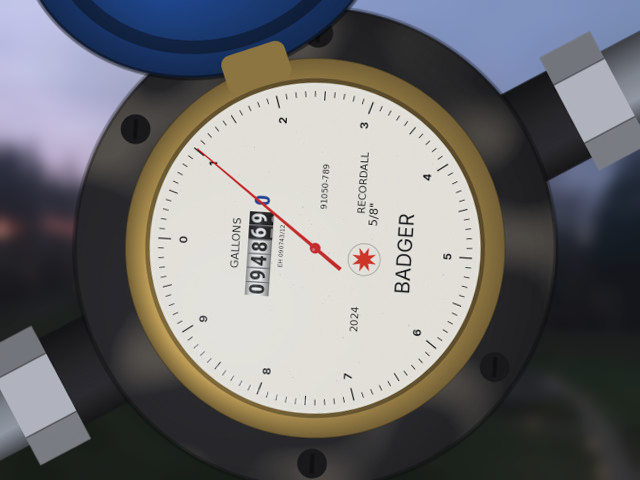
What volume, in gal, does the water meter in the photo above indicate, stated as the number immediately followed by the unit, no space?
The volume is 948691.0gal
